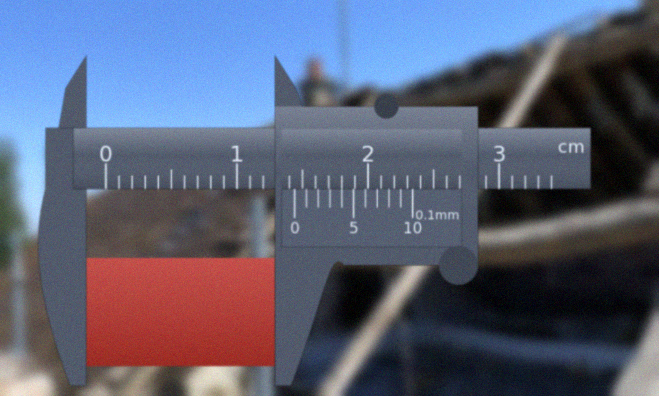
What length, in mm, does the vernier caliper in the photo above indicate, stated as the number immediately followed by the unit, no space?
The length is 14.4mm
